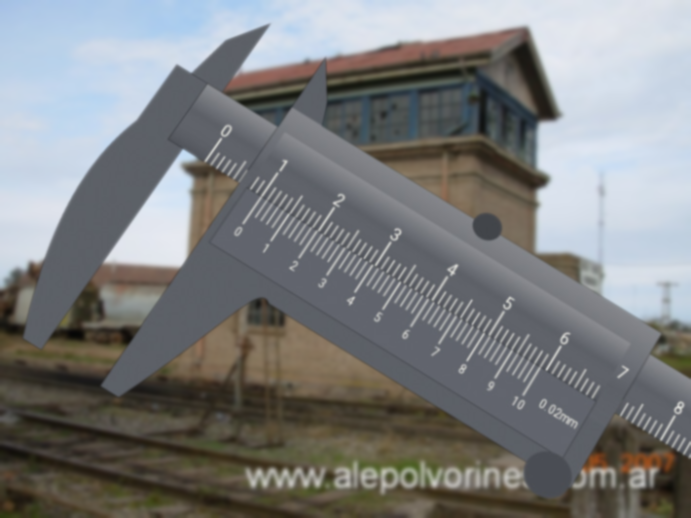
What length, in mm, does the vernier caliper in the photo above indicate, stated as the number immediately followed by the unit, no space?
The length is 10.0mm
